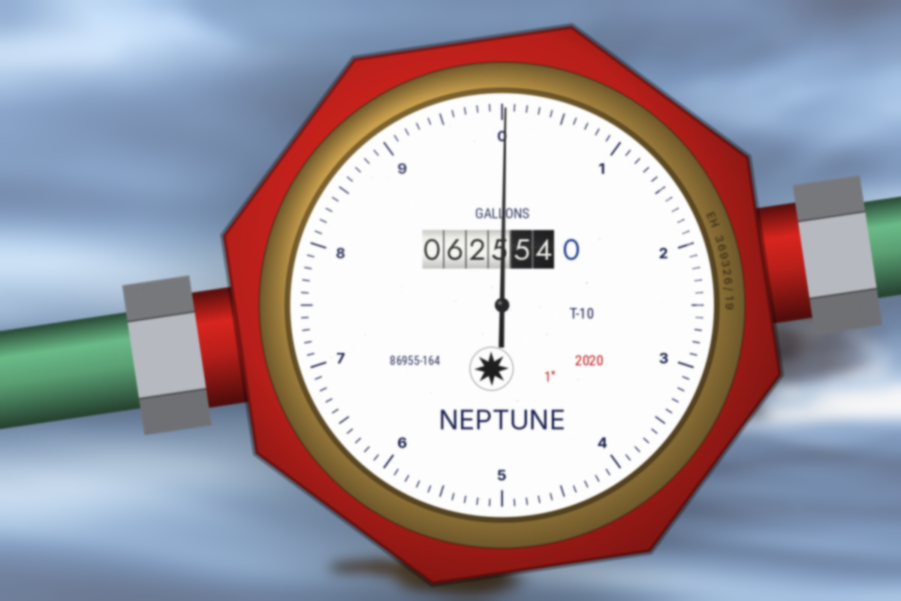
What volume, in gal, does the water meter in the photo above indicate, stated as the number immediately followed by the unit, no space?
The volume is 625540.0gal
